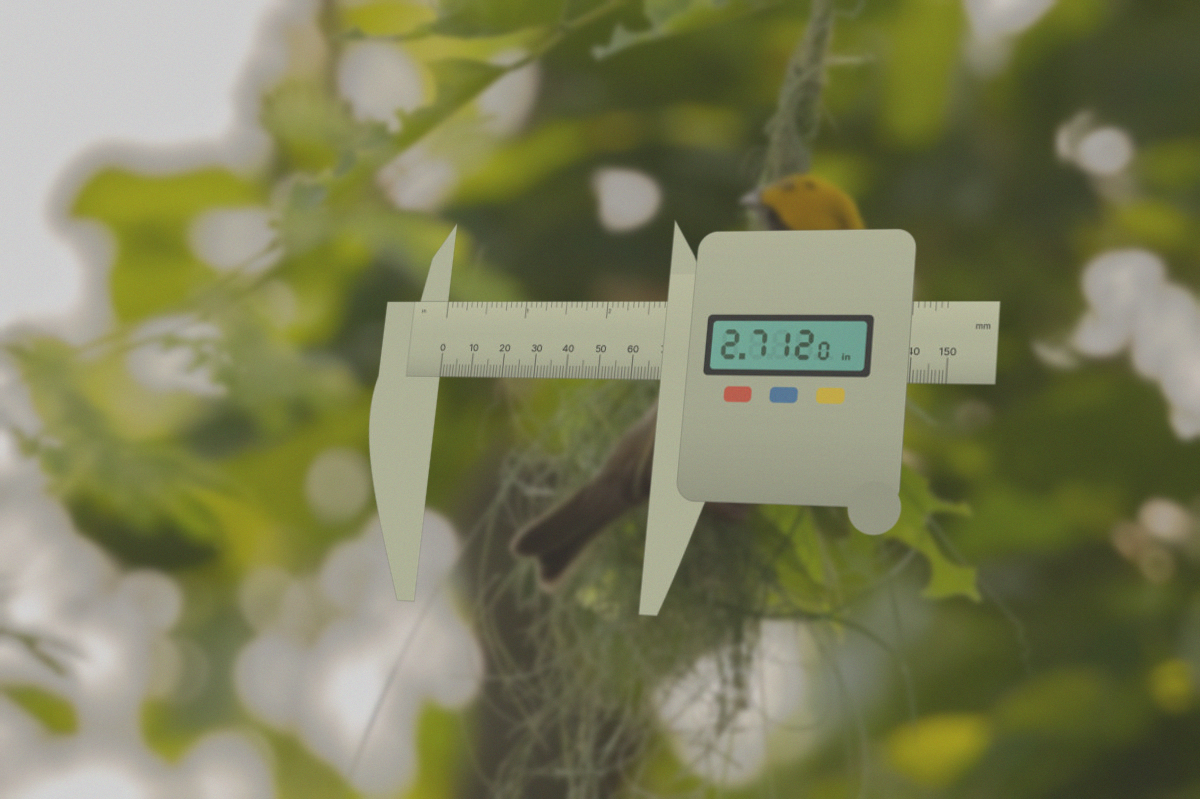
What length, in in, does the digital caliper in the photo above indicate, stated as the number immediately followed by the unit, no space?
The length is 2.7120in
